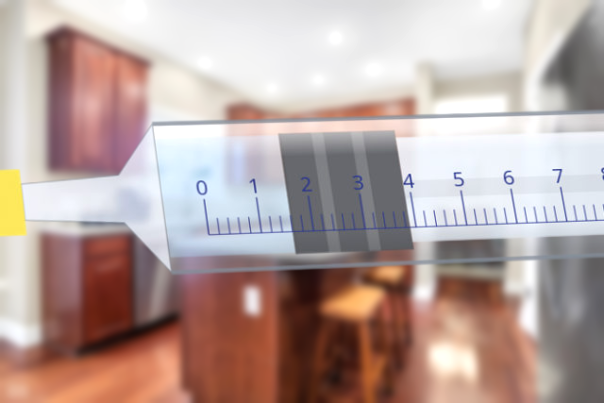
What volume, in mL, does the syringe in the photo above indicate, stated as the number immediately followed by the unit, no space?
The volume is 1.6mL
